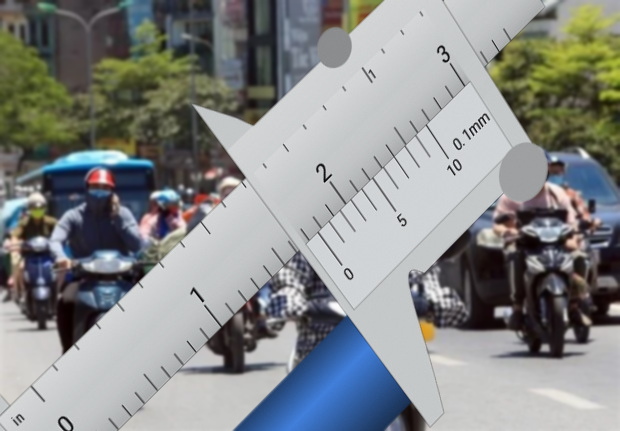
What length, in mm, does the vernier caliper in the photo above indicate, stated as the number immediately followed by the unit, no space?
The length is 17.7mm
